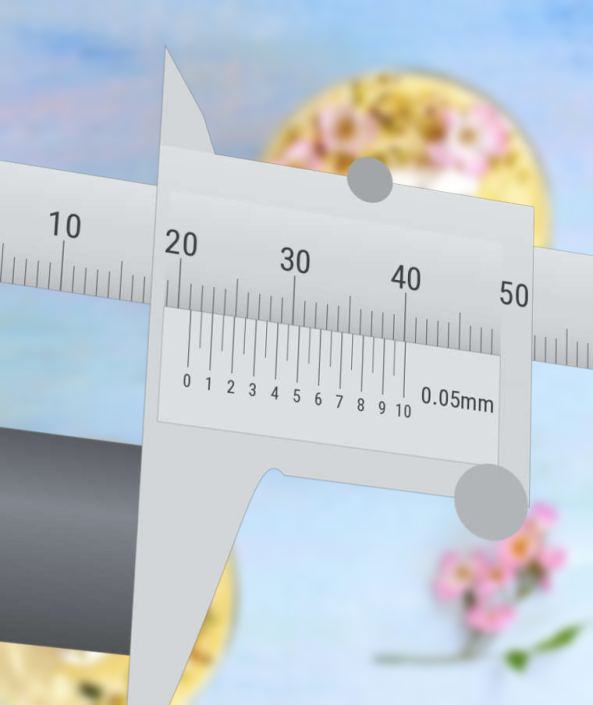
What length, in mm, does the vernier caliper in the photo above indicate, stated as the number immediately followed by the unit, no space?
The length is 21.1mm
